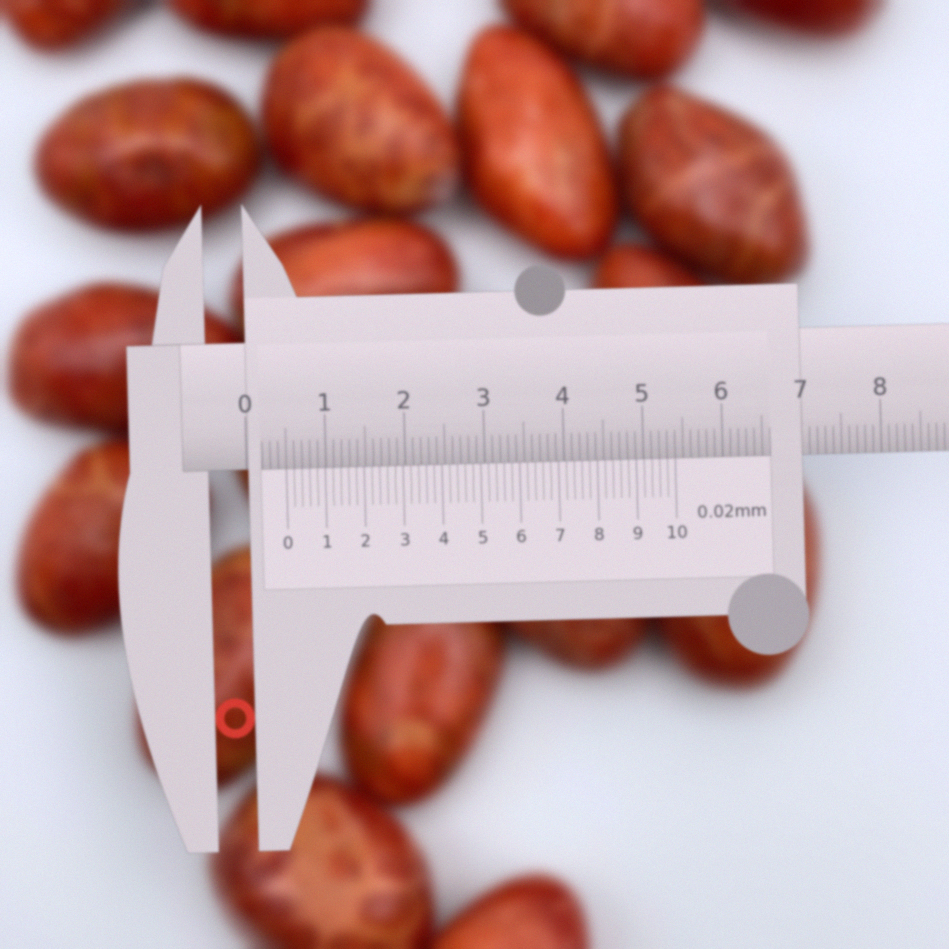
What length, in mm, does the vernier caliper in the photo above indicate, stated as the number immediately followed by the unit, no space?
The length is 5.0mm
